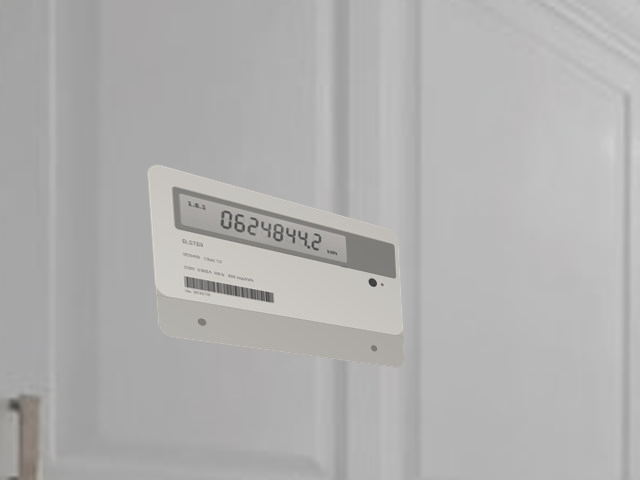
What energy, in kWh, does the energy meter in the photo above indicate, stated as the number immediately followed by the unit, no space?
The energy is 624844.2kWh
